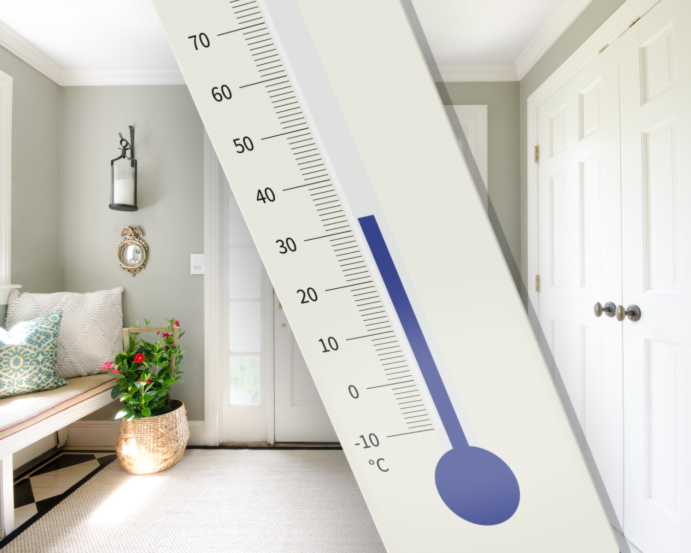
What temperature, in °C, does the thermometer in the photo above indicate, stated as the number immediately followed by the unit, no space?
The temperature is 32°C
